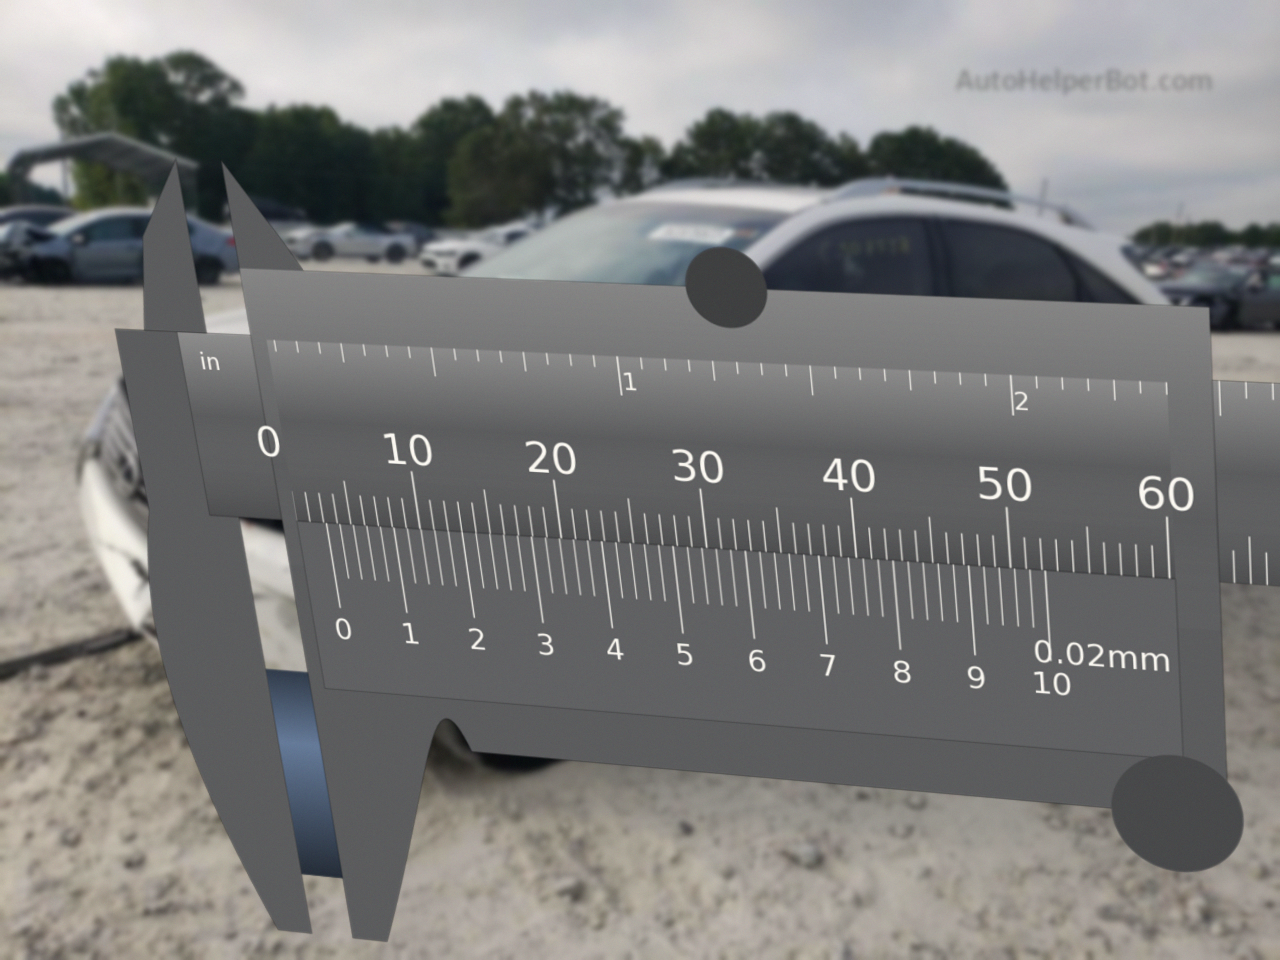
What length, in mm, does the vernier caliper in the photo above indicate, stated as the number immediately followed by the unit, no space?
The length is 3.2mm
